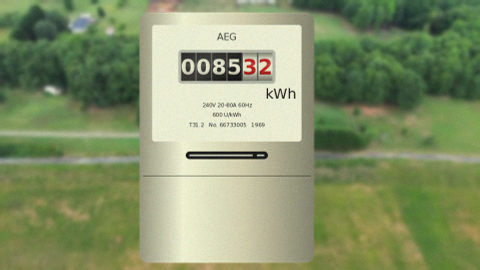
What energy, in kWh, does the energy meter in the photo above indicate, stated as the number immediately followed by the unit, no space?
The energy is 85.32kWh
